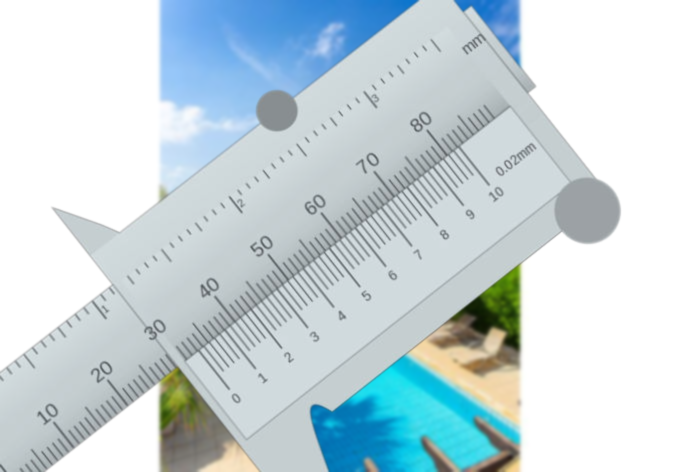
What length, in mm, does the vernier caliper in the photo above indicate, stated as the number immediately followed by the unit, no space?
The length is 33.2mm
